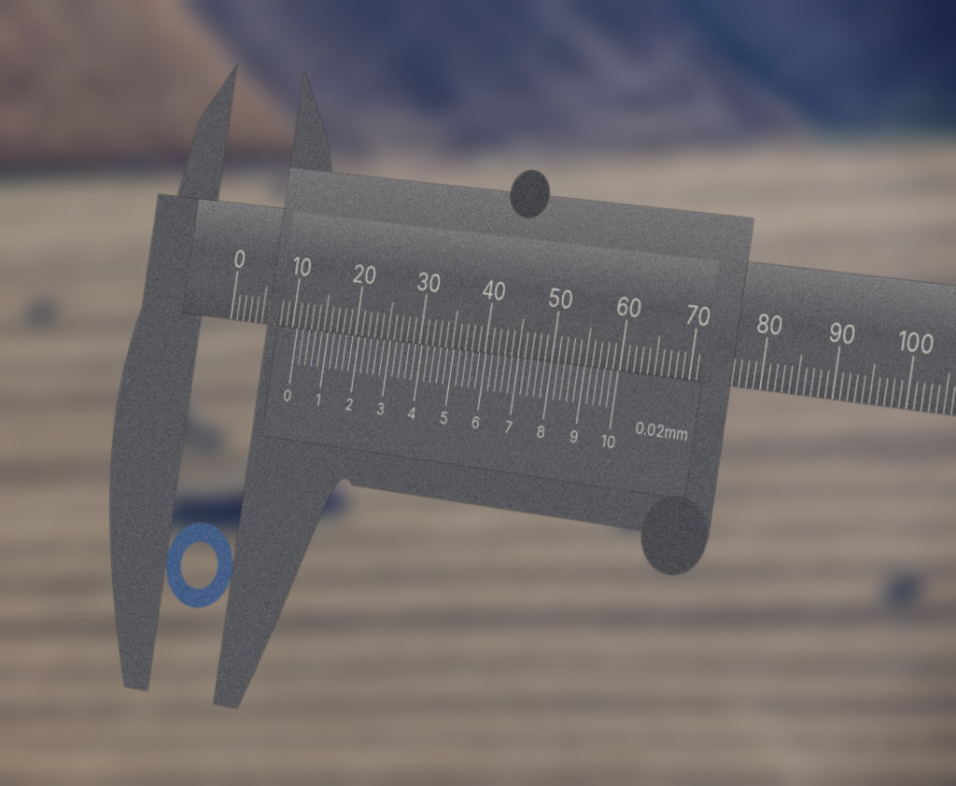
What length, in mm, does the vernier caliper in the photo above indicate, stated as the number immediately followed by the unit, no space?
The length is 10.8mm
